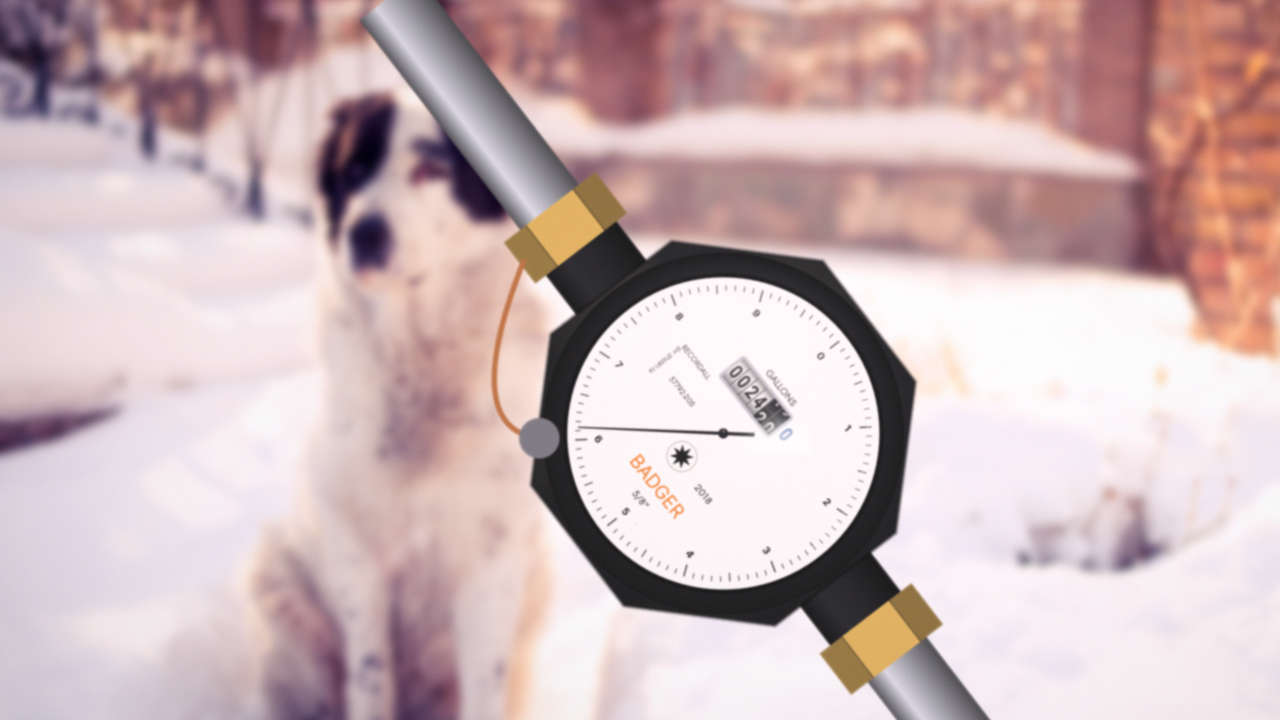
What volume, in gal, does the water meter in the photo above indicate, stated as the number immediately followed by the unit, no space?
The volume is 24196.1gal
